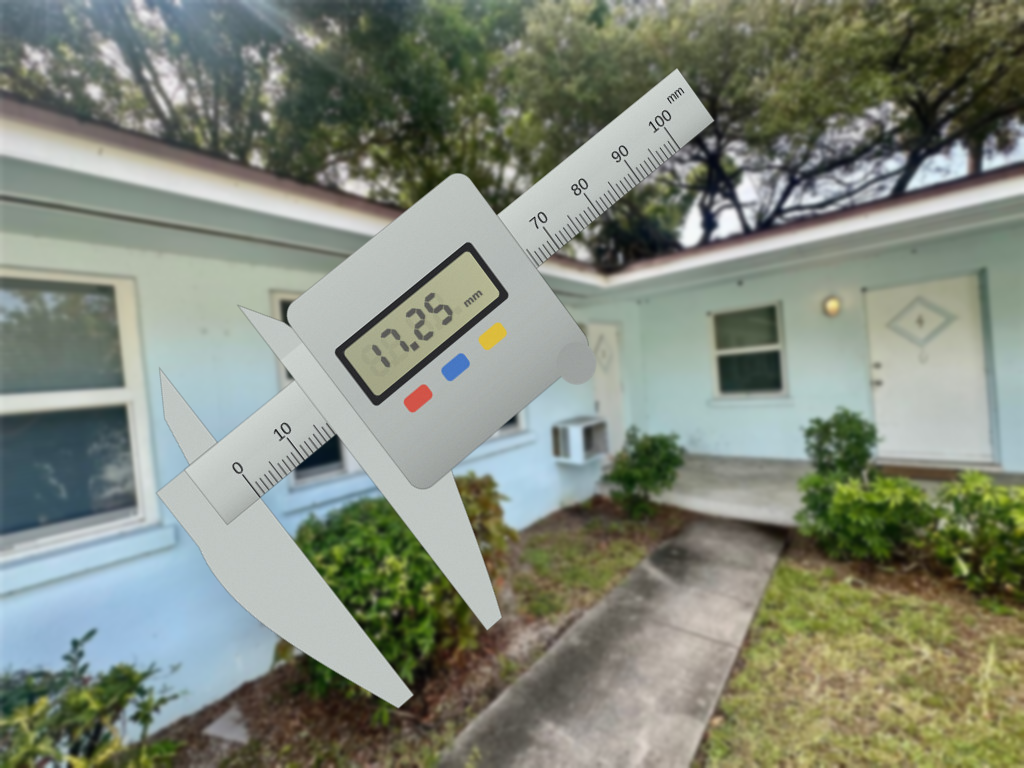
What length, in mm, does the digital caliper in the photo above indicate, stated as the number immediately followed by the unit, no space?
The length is 17.25mm
